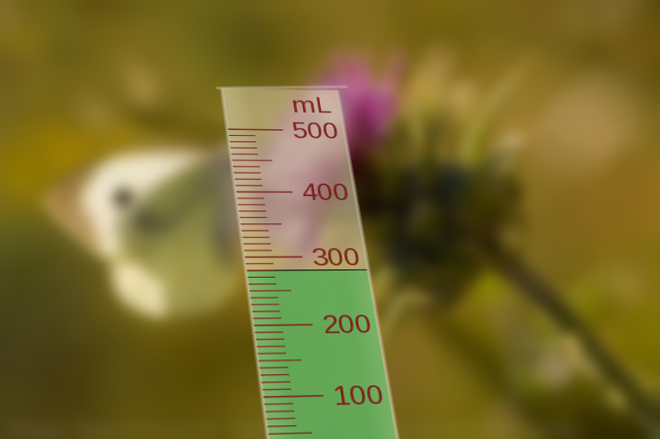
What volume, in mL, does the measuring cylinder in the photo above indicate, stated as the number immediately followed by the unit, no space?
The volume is 280mL
